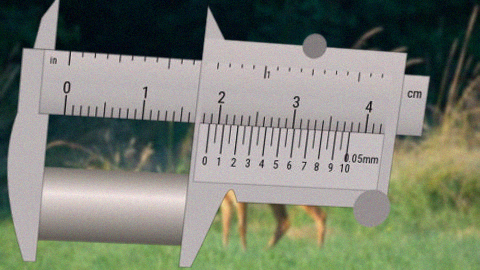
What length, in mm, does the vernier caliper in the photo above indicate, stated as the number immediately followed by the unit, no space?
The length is 18.8mm
